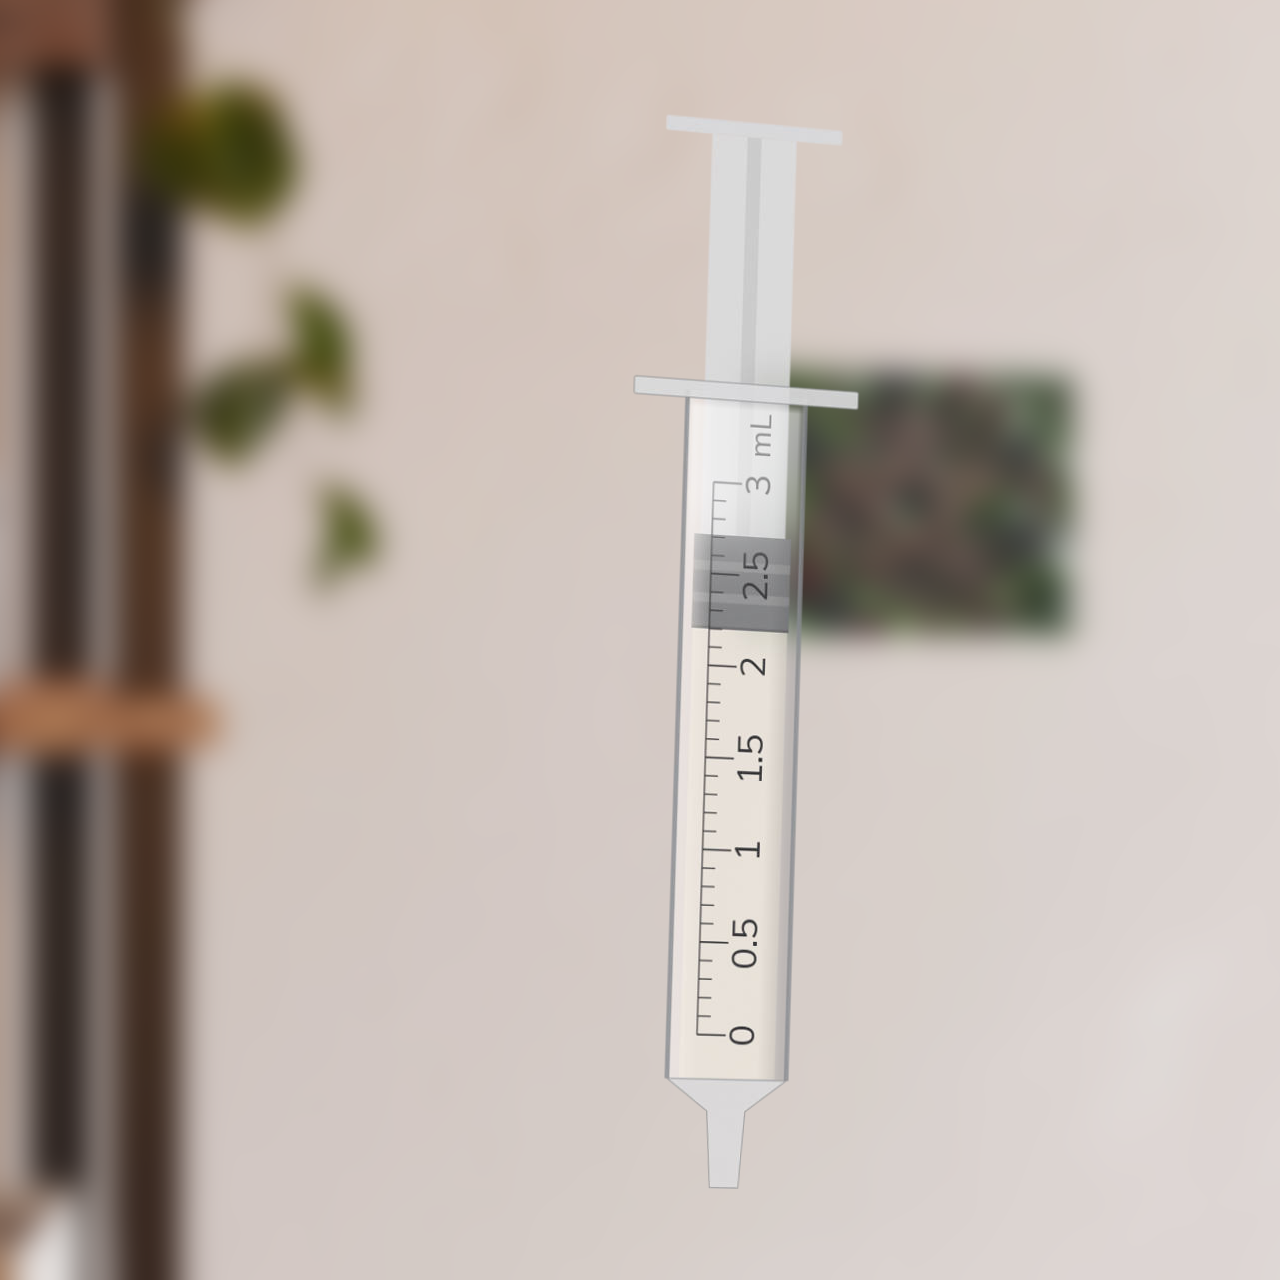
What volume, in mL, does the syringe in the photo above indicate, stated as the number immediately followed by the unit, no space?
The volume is 2.2mL
